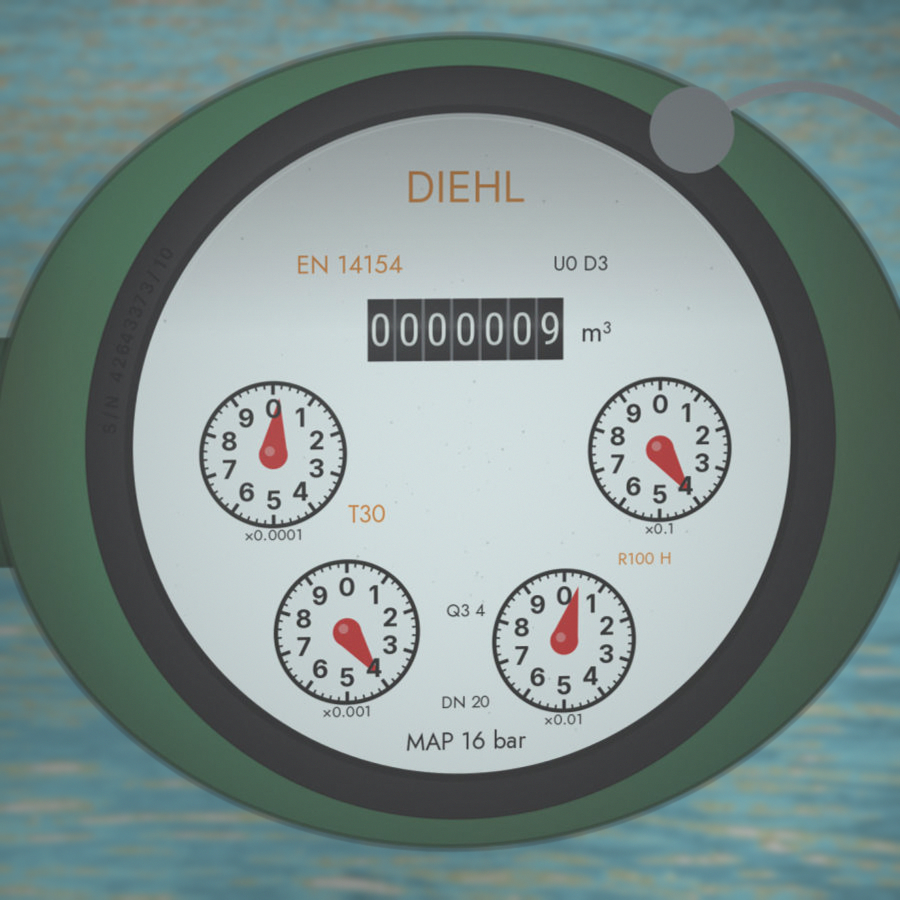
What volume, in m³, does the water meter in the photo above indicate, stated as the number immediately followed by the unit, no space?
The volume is 9.4040m³
